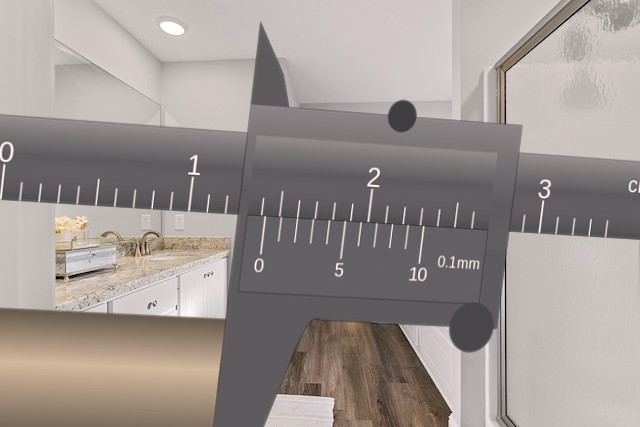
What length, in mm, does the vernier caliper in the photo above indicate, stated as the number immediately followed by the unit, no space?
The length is 14.2mm
